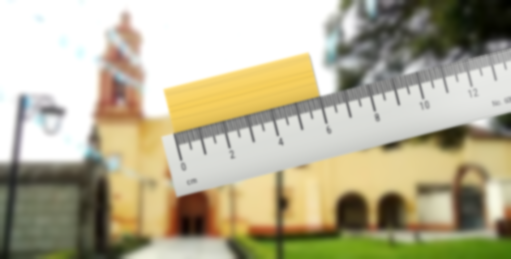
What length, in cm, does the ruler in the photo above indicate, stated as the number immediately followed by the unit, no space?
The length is 6cm
